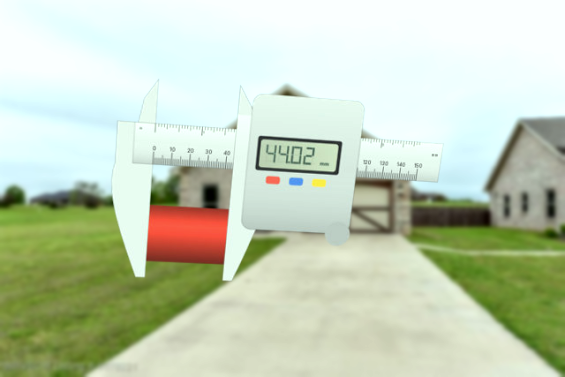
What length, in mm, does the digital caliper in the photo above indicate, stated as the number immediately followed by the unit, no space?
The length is 44.02mm
